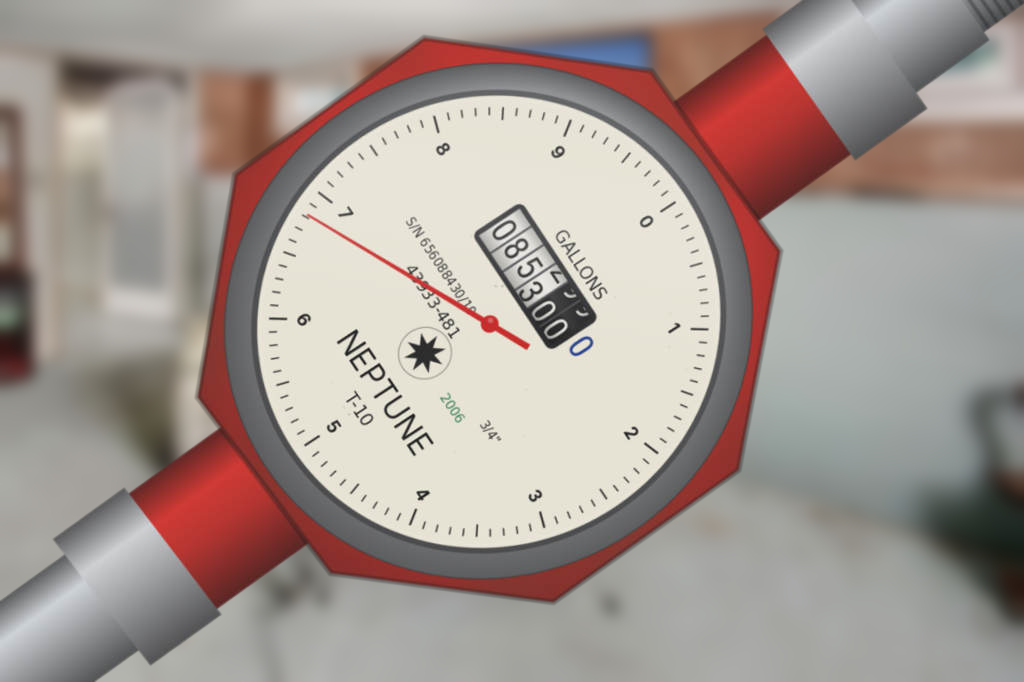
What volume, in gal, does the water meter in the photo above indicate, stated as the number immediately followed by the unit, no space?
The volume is 852996.8gal
